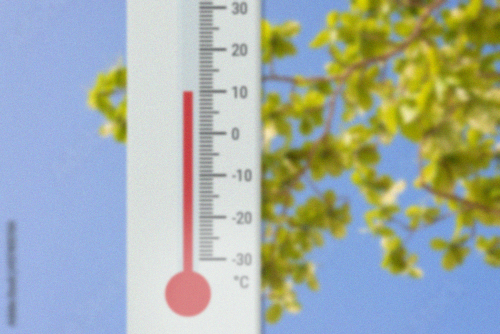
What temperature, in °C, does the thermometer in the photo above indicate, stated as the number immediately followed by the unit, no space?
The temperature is 10°C
